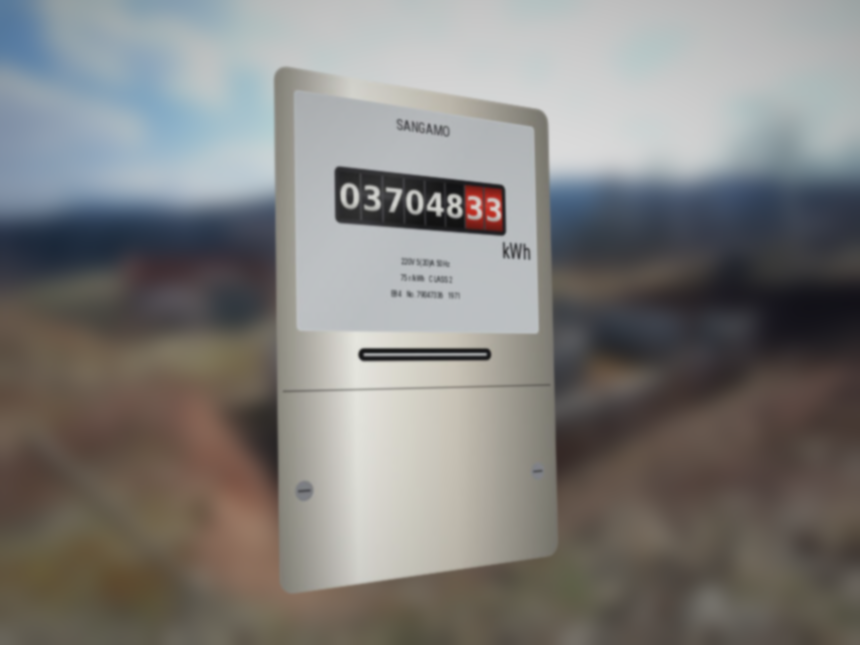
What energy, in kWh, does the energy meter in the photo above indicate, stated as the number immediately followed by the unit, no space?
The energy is 37048.33kWh
